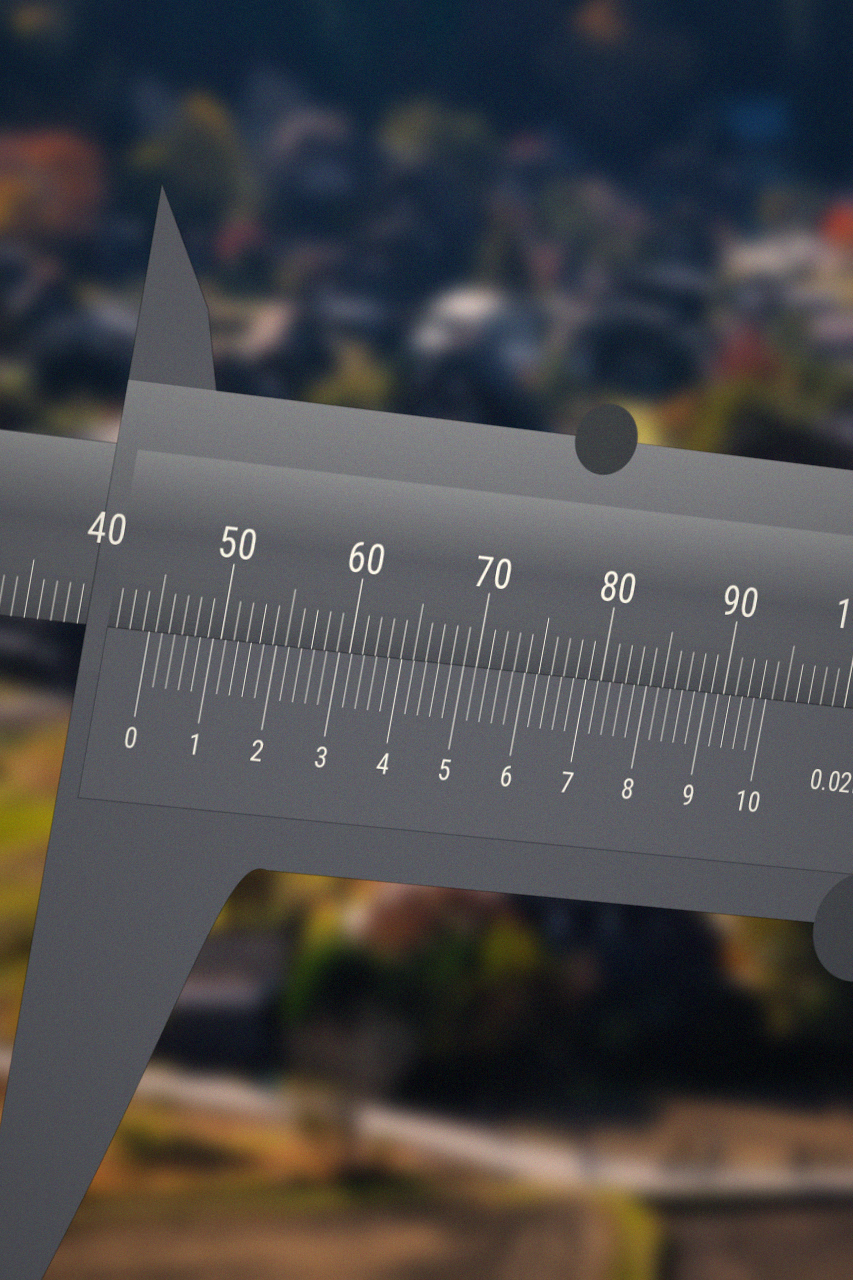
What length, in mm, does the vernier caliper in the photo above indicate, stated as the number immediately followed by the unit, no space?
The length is 44.5mm
